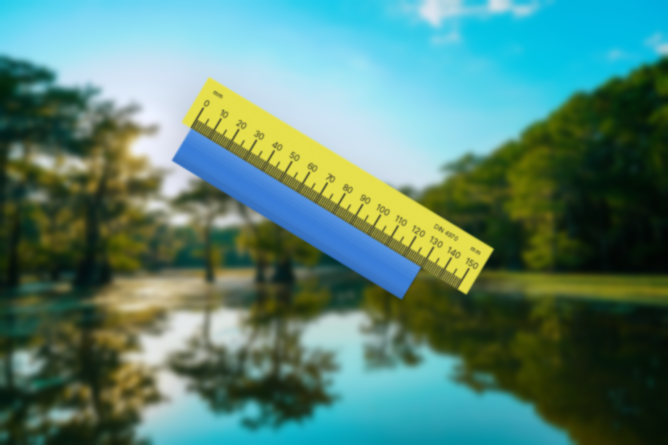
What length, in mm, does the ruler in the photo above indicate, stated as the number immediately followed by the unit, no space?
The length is 130mm
